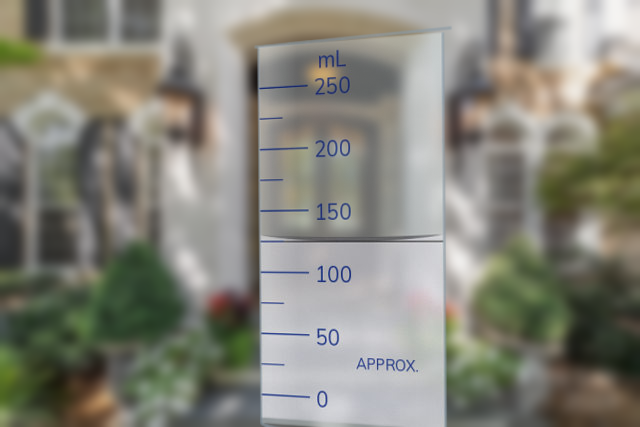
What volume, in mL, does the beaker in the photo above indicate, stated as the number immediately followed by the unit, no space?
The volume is 125mL
